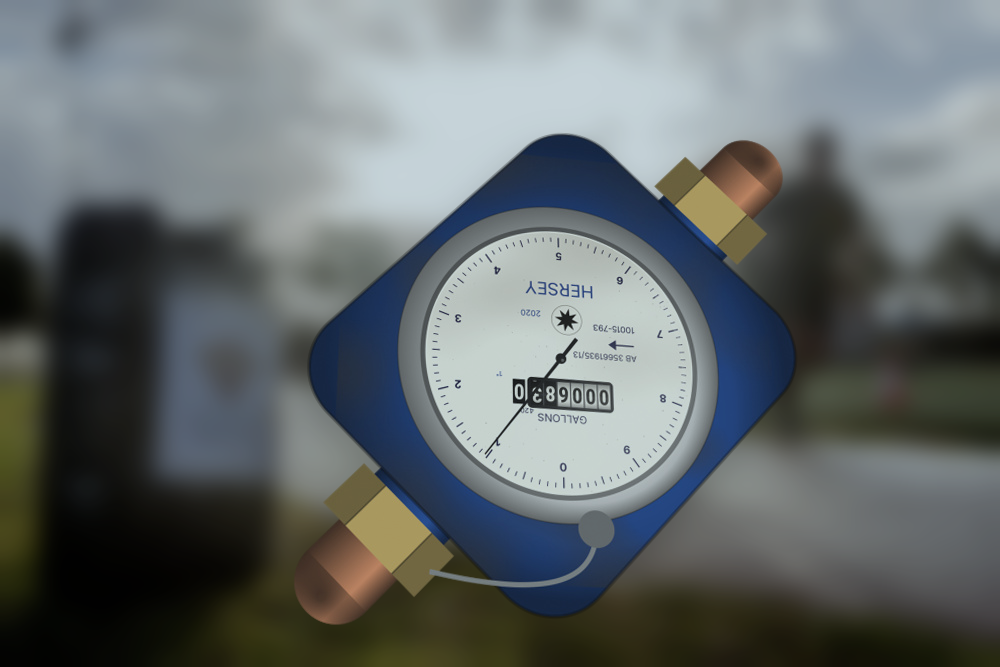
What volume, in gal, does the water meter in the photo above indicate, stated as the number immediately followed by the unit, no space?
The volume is 6831.0gal
